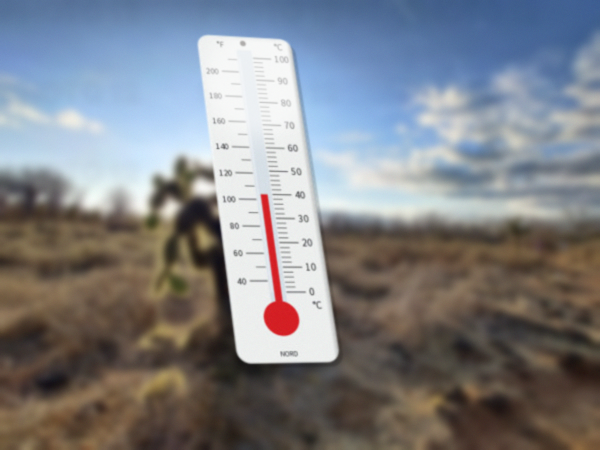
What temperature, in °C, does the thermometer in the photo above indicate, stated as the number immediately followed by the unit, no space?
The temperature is 40°C
